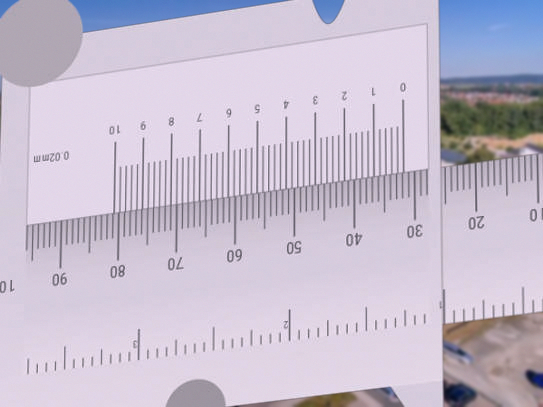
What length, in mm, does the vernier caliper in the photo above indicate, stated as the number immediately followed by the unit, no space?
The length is 31.8mm
